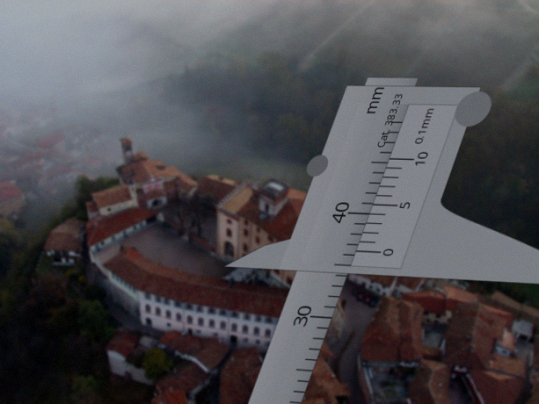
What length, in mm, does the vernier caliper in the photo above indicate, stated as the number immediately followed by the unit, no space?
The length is 36.4mm
